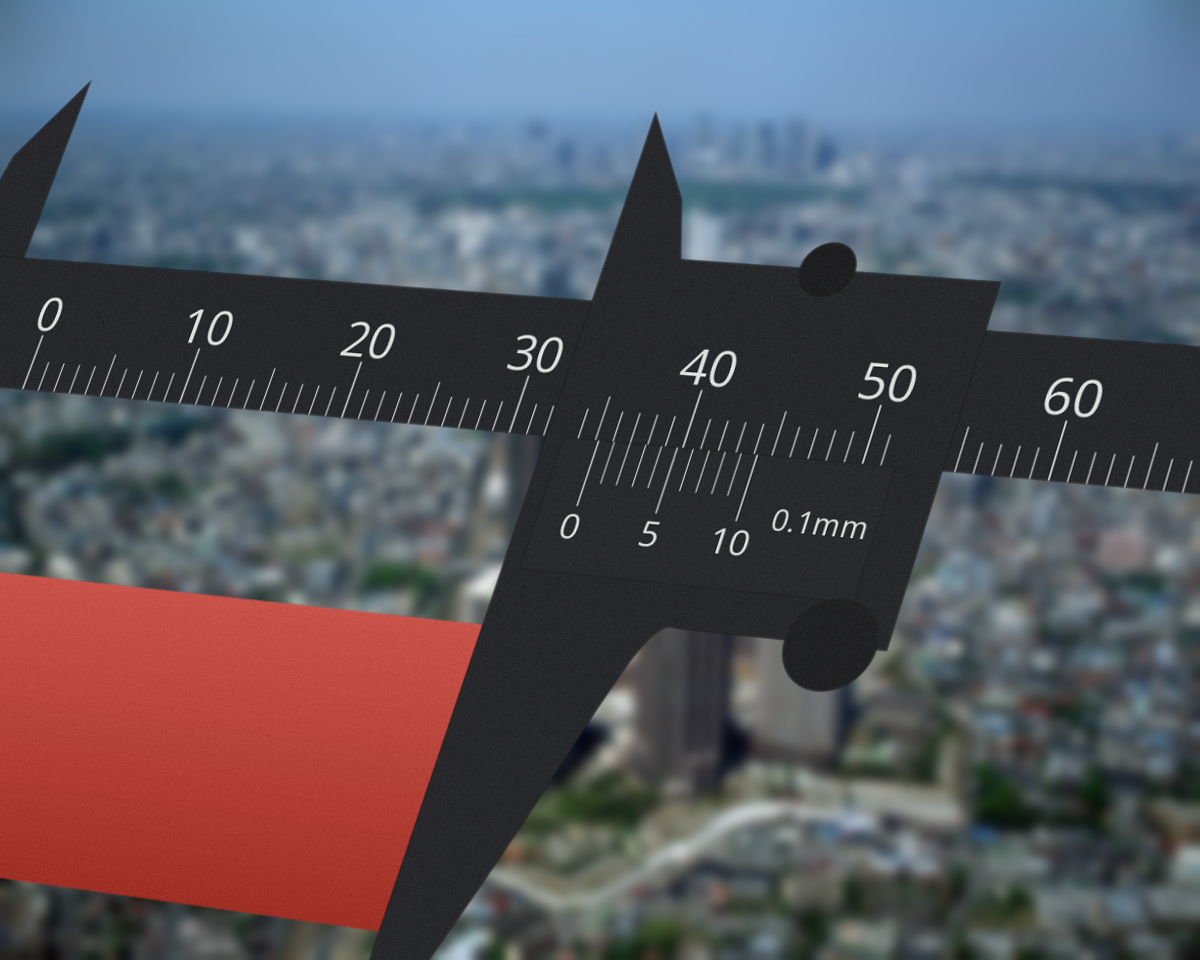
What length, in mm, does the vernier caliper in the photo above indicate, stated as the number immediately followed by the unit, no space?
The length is 35.2mm
